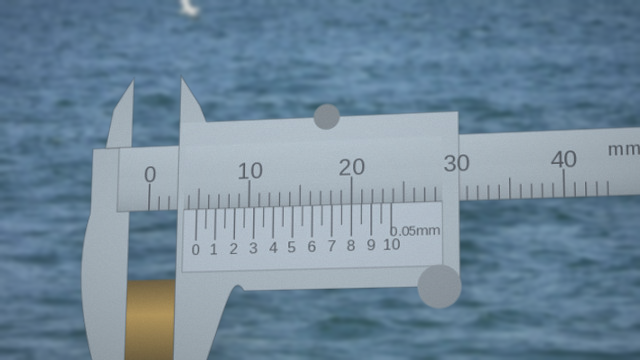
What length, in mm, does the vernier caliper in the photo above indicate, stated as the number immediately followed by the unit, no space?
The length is 4.8mm
